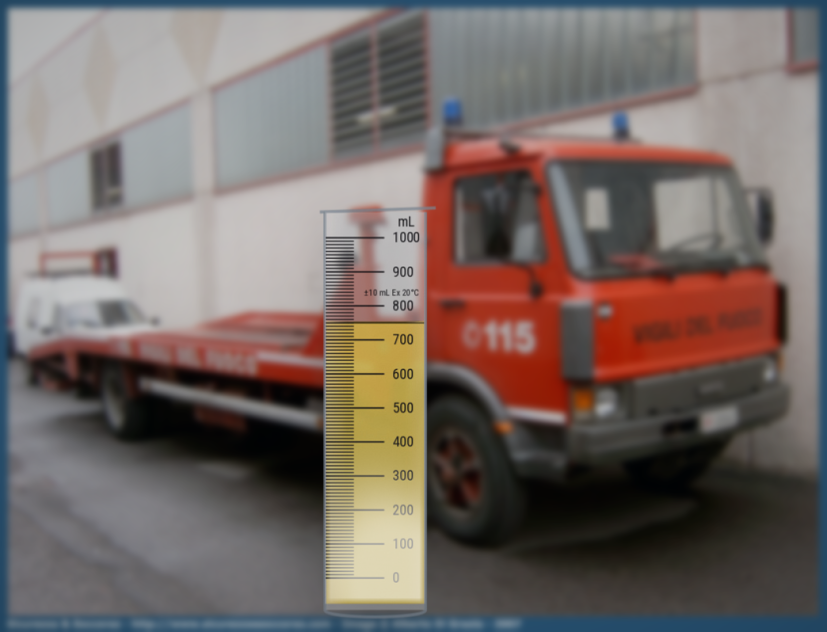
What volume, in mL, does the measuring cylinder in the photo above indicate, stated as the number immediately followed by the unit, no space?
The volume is 750mL
